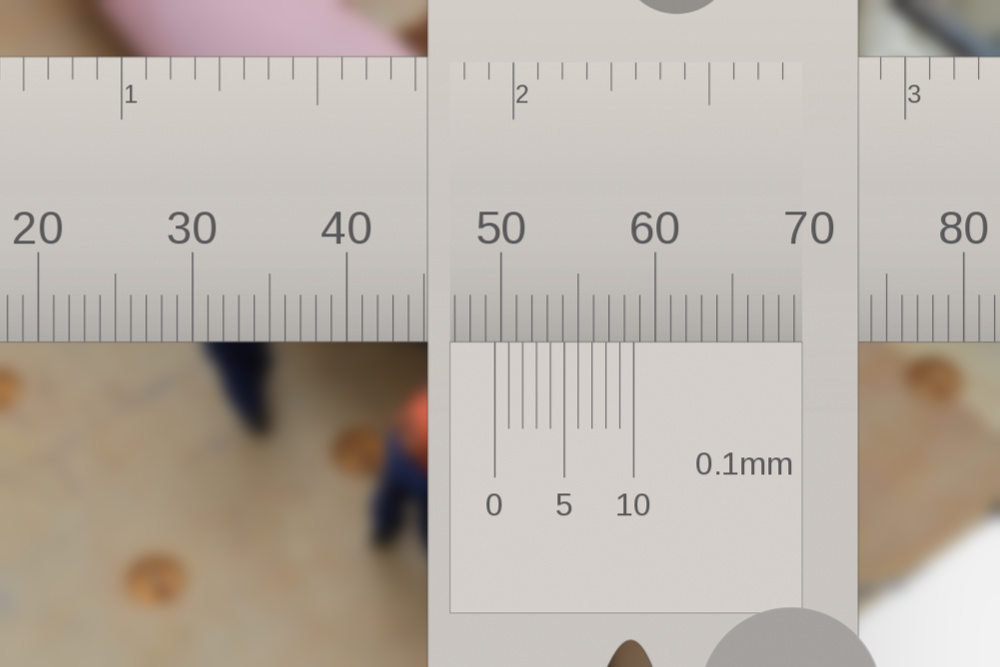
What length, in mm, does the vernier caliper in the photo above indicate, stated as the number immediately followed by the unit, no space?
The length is 49.6mm
